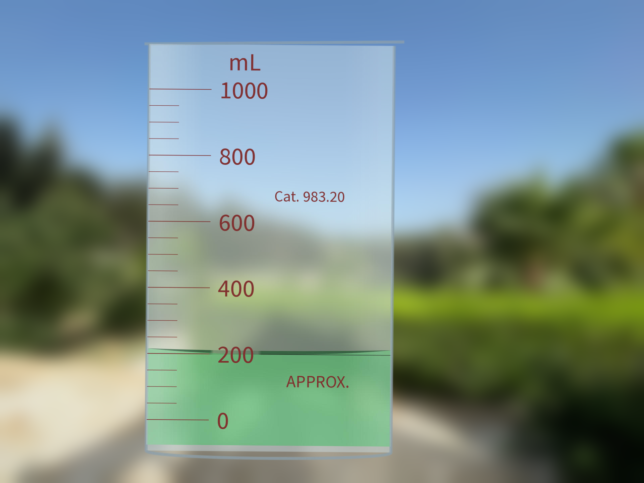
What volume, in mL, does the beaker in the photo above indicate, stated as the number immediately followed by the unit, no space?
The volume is 200mL
